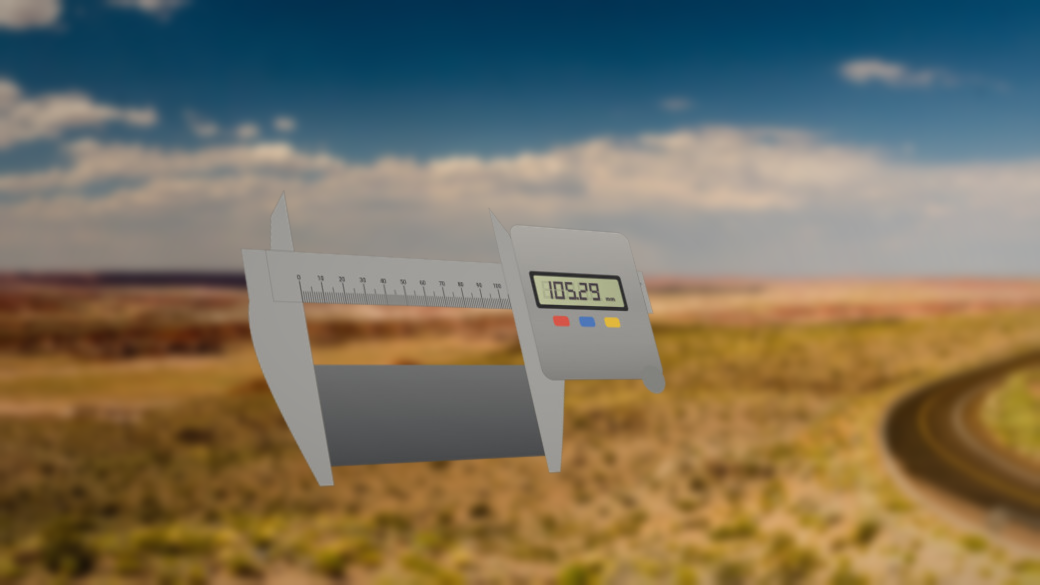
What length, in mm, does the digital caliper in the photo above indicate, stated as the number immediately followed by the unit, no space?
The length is 105.29mm
